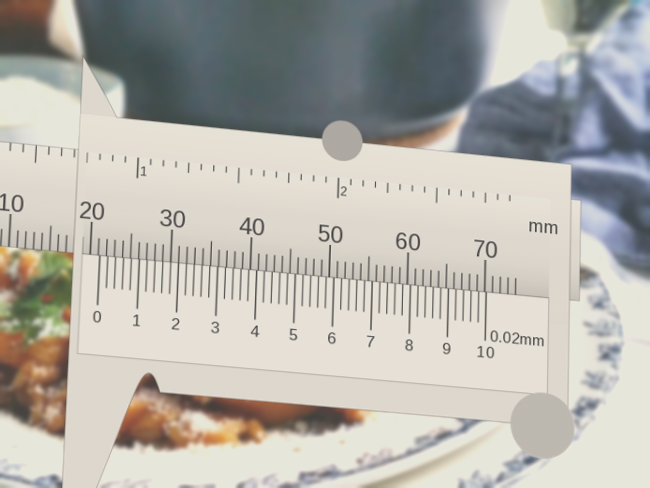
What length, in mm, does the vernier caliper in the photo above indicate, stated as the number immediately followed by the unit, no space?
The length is 21.2mm
